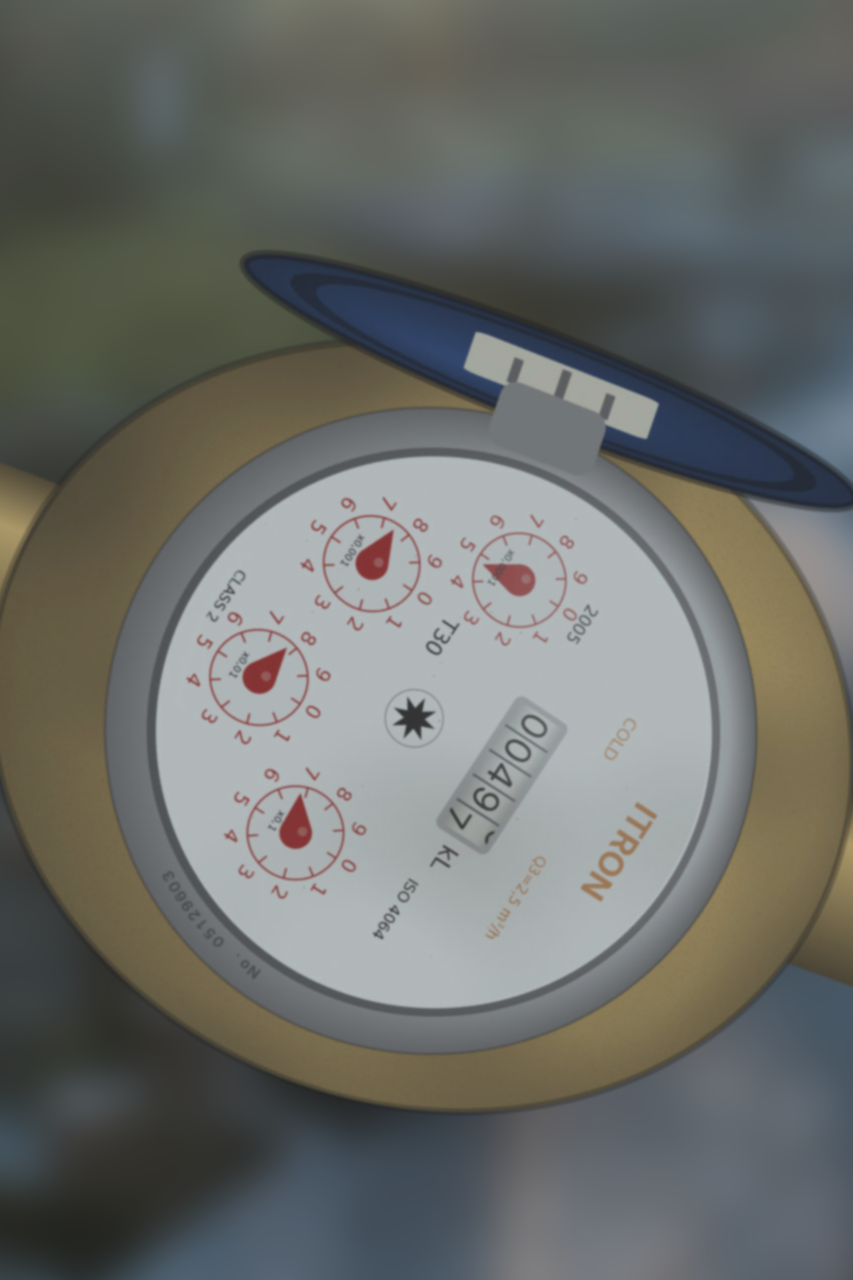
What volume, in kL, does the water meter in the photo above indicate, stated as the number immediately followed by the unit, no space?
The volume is 496.6774kL
